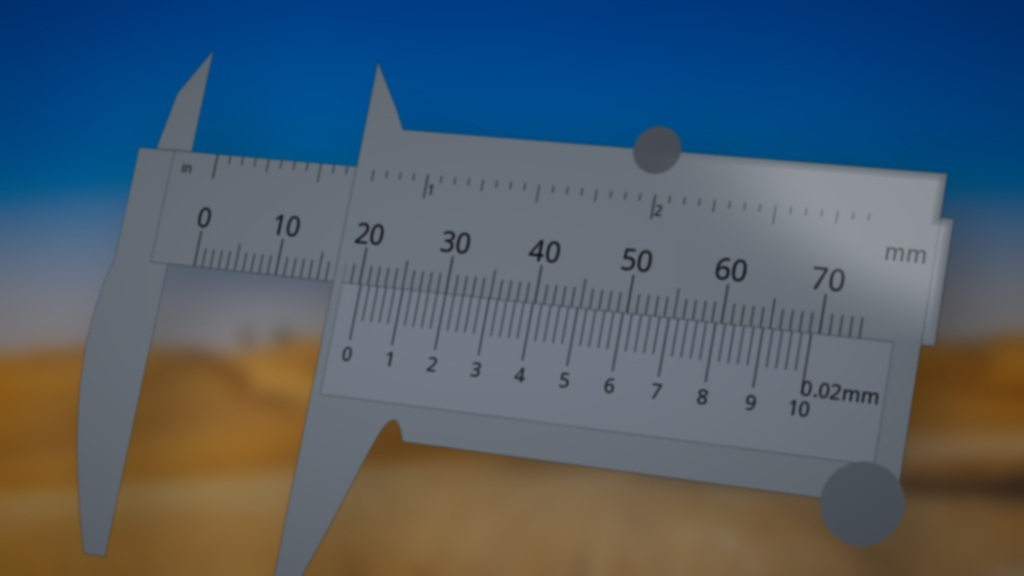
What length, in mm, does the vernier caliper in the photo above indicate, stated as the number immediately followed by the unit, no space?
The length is 20.2mm
